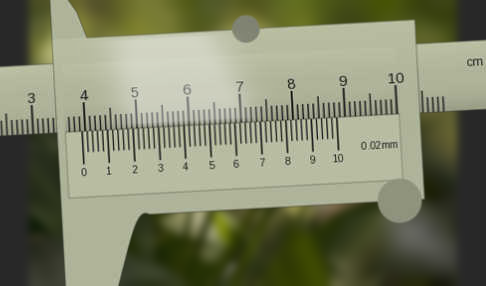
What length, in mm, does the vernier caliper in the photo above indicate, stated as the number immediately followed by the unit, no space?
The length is 39.4mm
